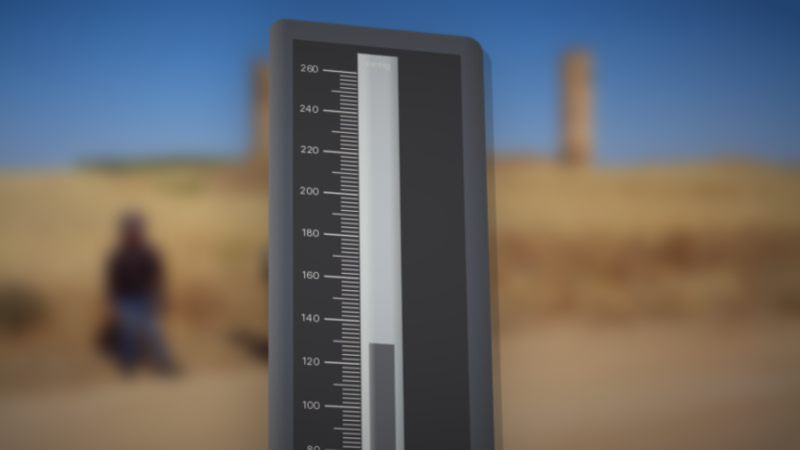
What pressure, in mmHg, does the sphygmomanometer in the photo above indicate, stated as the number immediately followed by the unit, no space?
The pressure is 130mmHg
